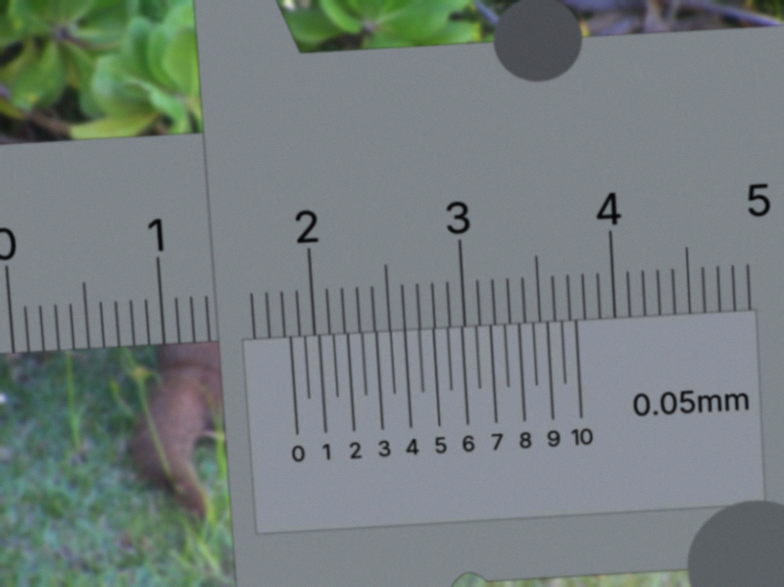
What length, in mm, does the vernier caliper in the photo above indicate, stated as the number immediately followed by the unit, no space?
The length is 18.4mm
